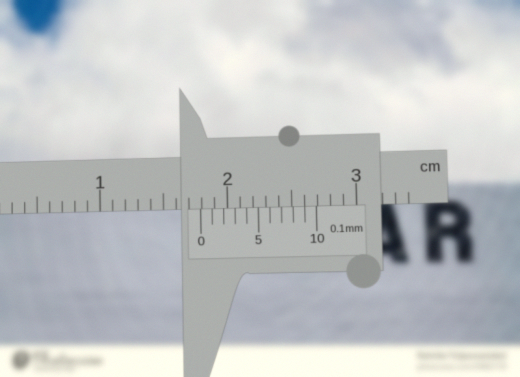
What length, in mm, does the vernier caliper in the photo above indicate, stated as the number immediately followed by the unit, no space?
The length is 17.9mm
